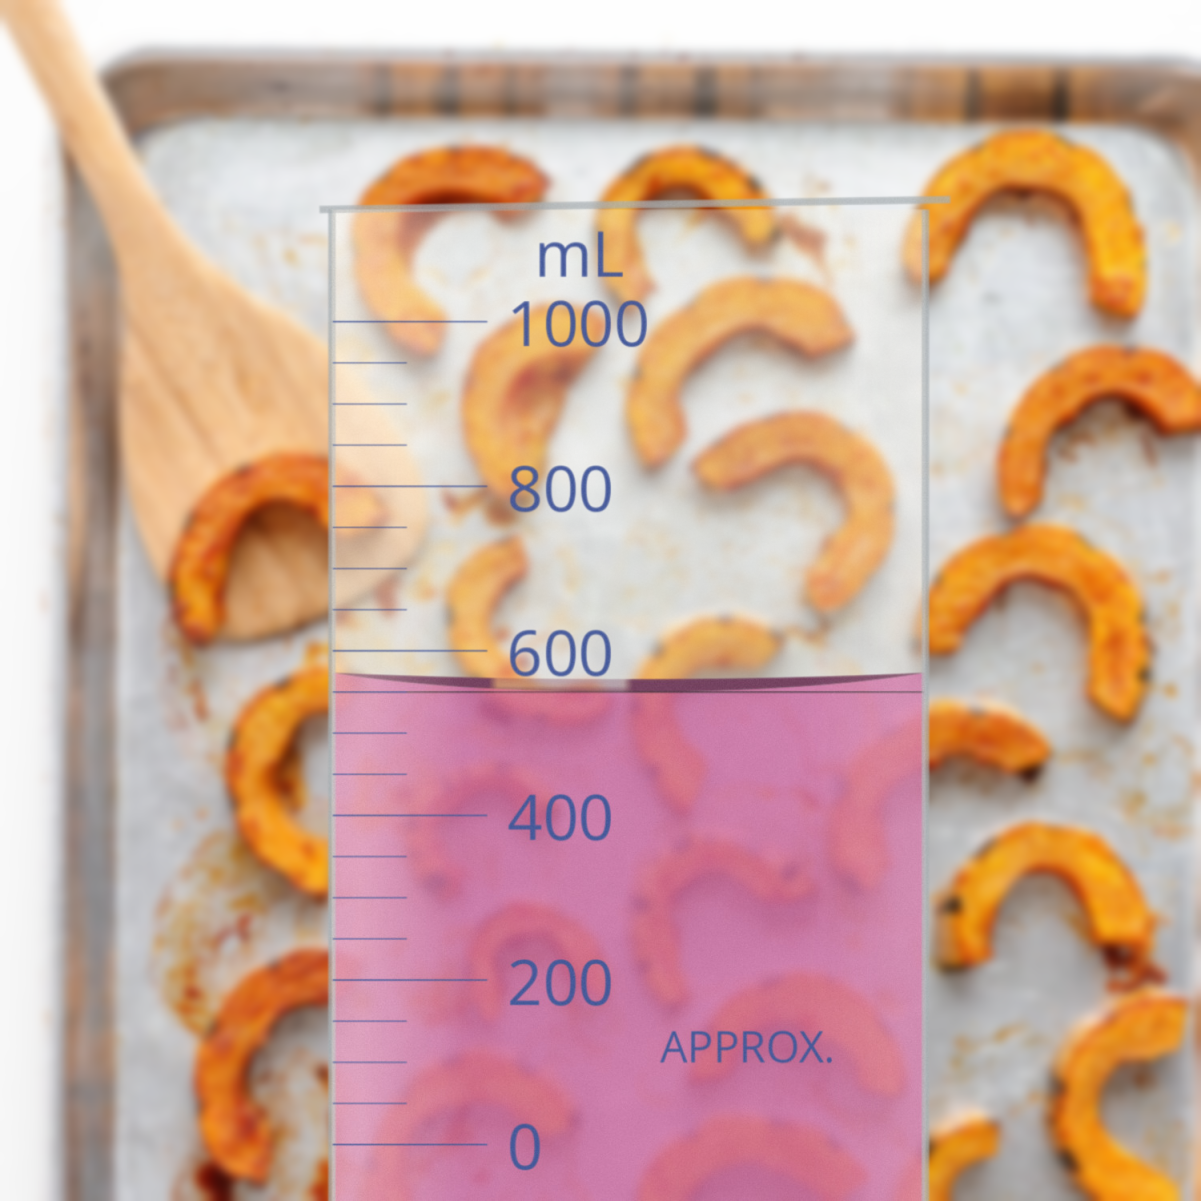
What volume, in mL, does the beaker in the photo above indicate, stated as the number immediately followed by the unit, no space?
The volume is 550mL
